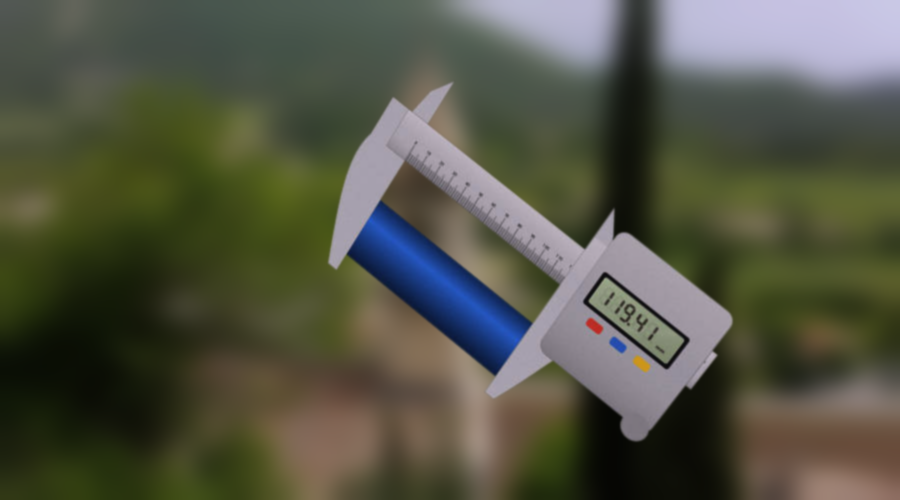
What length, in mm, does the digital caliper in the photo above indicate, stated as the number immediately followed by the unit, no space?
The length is 119.41mm
